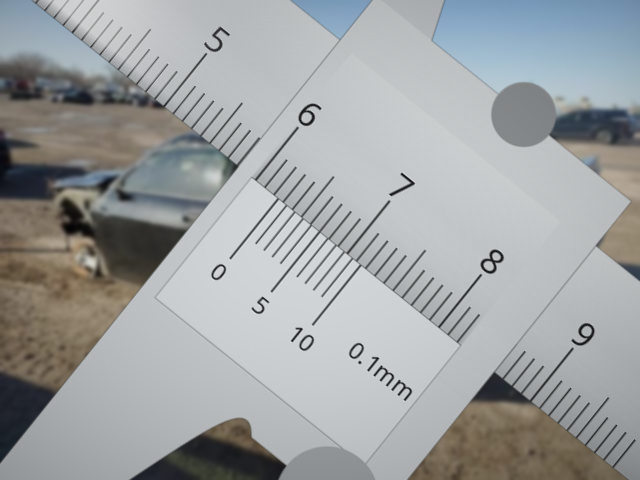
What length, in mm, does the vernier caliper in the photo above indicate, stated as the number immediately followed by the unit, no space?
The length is 62.5mm
